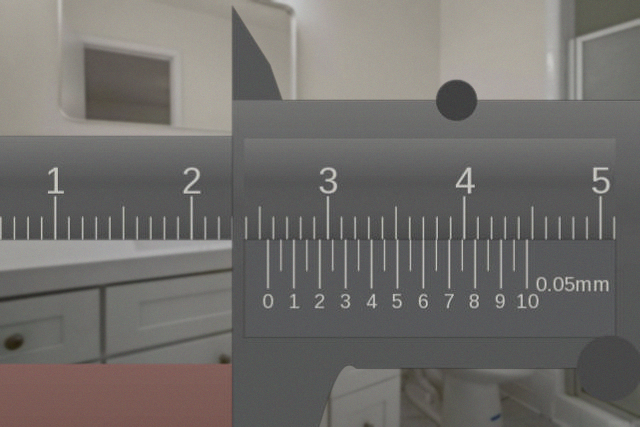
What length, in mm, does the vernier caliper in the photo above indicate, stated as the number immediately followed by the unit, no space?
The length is 25.6mm
